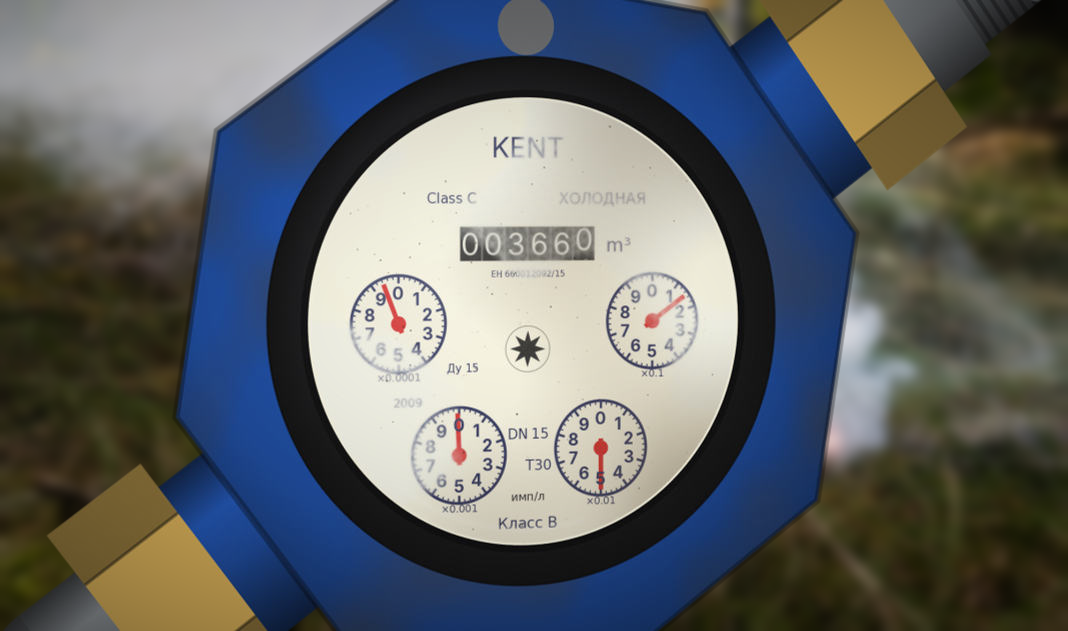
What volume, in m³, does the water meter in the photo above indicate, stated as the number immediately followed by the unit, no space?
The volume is 3660.1499m³
